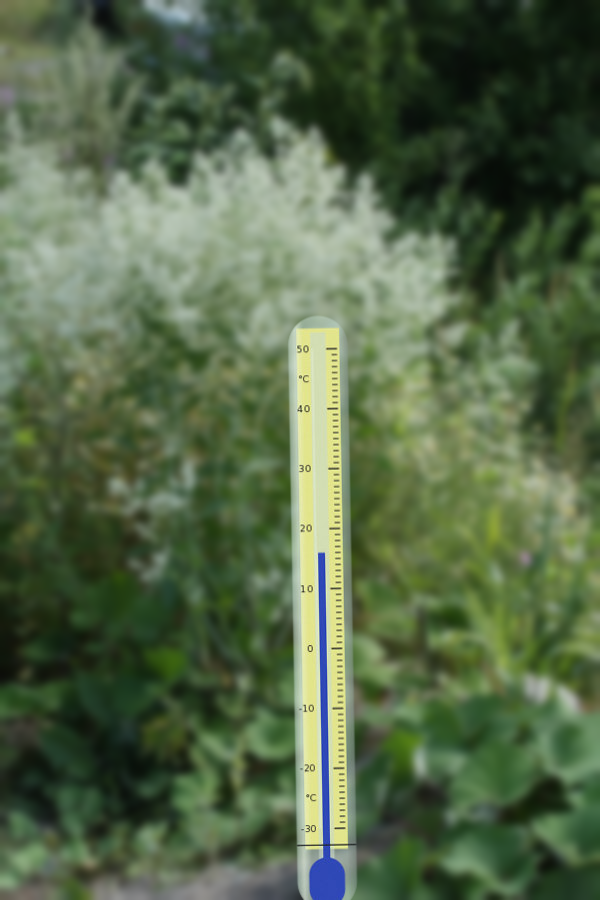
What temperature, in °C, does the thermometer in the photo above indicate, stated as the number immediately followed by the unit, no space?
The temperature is 16°C
